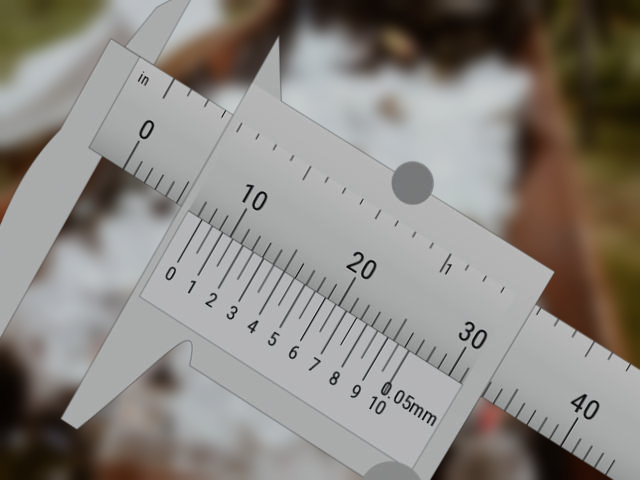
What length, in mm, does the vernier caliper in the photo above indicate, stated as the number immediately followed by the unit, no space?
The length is 7.4mm
